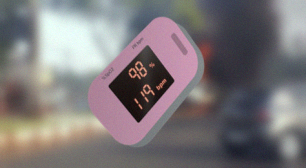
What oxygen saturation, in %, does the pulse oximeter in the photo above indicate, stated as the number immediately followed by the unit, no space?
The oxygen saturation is 98%
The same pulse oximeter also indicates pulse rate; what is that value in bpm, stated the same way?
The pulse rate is 119bpm
